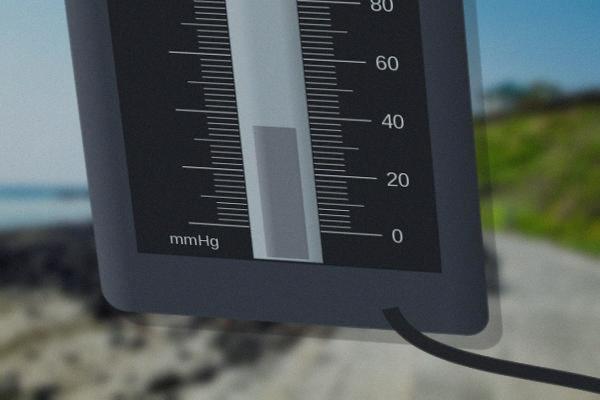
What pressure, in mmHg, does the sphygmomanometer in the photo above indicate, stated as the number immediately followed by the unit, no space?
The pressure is 36mmHg
